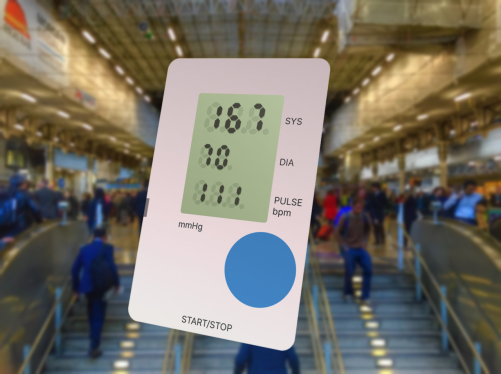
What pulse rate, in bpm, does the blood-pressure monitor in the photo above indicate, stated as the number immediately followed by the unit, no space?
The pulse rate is 111bpm
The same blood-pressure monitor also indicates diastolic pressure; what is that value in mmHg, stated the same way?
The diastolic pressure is 70mmHg
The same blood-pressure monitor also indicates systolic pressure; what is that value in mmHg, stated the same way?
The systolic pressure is 167mmHg
